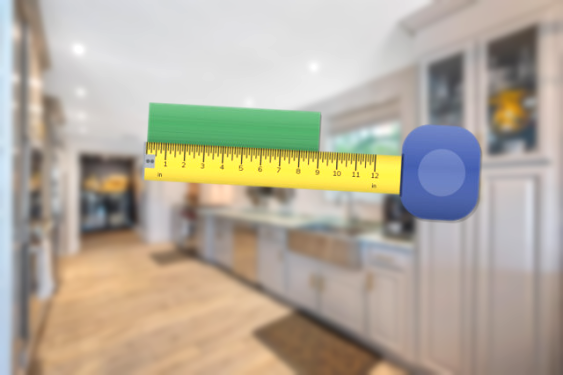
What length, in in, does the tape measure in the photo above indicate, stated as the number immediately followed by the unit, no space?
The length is 9in
